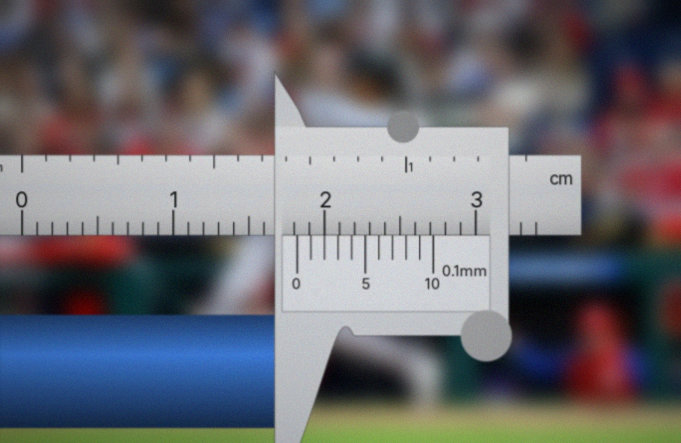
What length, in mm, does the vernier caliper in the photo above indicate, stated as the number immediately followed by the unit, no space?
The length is 18.2mm
